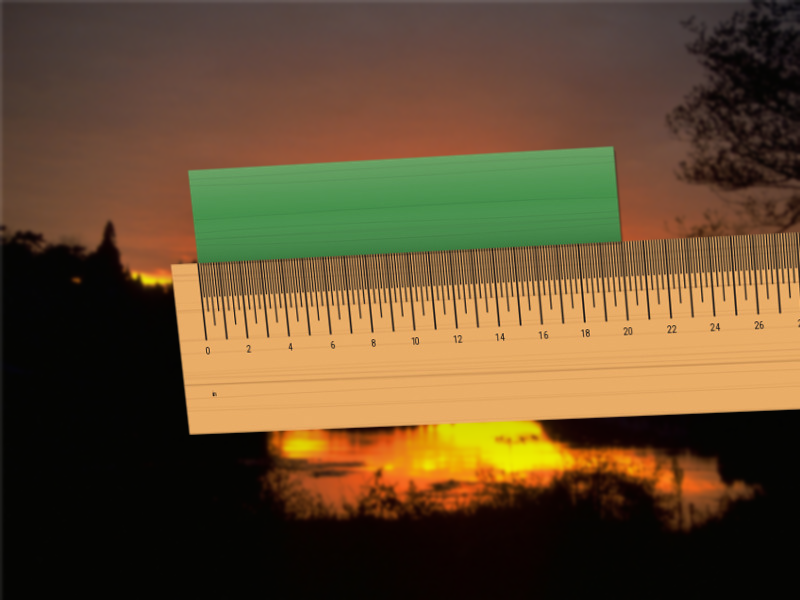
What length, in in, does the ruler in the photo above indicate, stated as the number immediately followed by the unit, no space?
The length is 20in
